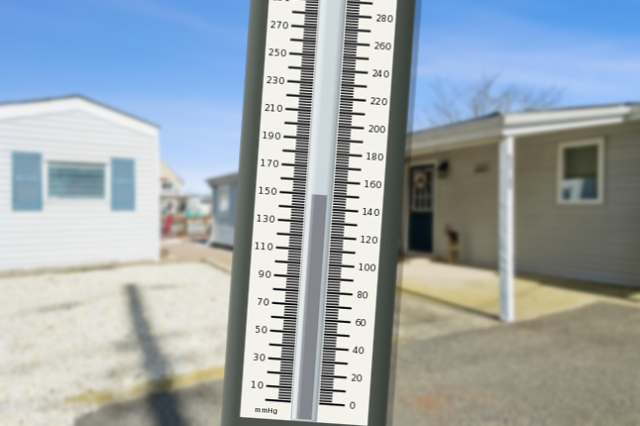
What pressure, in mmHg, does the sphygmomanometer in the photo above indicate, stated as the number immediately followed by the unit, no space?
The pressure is 150mmHg
